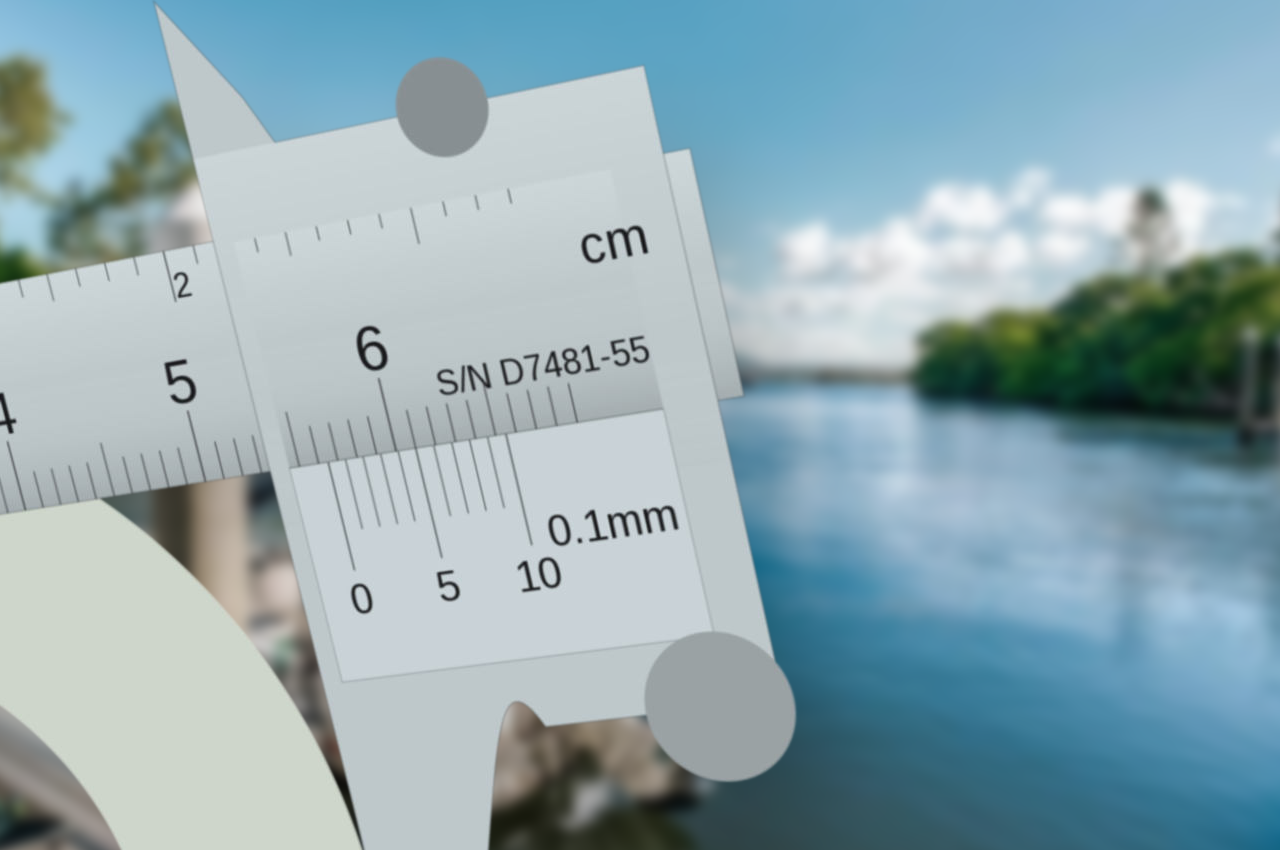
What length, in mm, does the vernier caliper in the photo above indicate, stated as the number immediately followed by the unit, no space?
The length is 56.5mm
